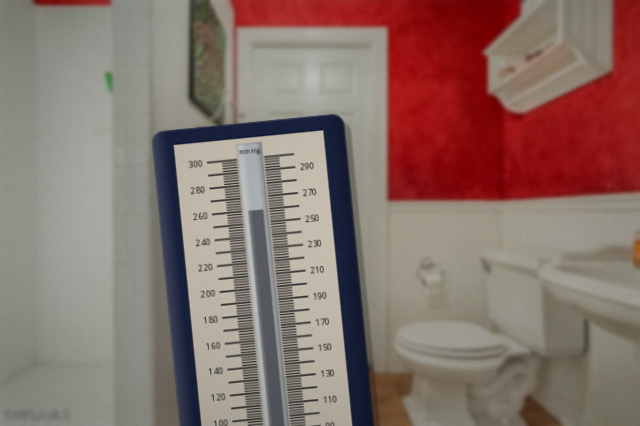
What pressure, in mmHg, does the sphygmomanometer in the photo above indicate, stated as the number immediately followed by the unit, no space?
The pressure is 260mmHg
